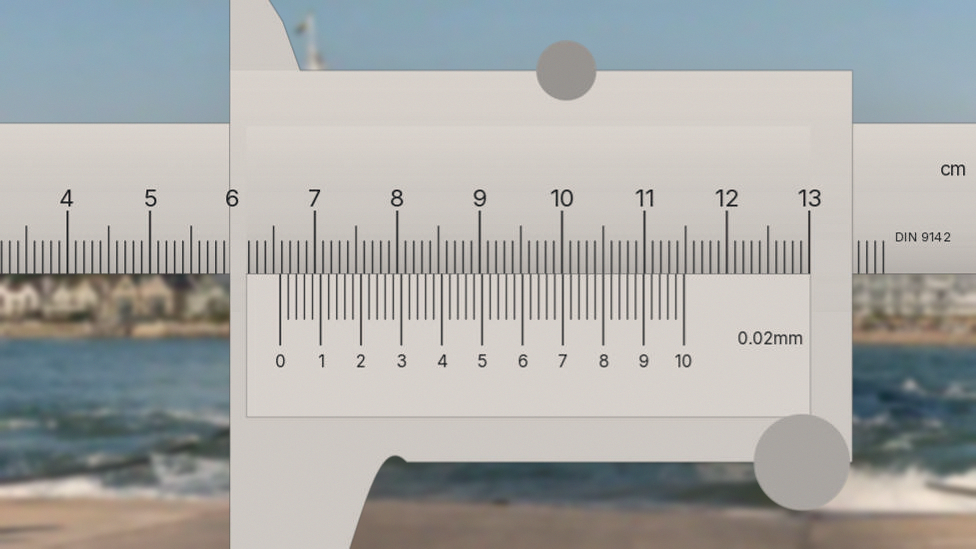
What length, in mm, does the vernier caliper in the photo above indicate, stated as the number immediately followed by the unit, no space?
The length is 65.8mm
